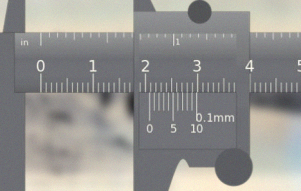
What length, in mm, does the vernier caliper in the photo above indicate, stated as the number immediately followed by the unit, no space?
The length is 20.8mm
